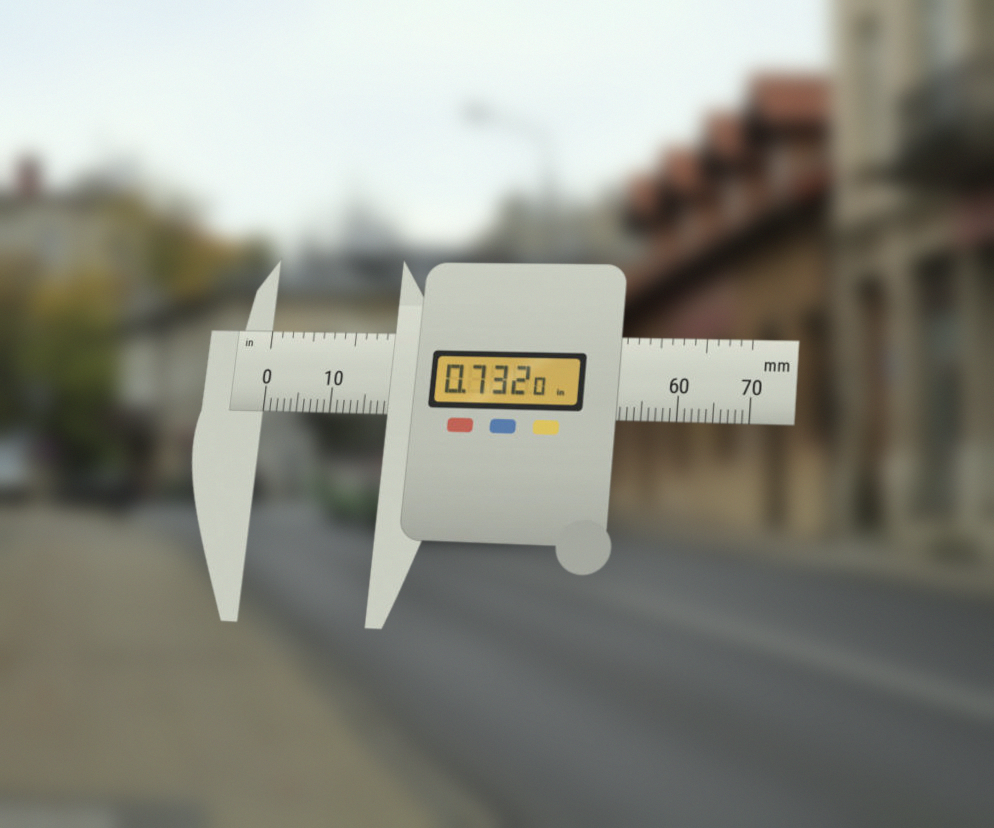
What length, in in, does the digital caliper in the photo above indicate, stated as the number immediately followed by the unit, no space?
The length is 0.7320in
